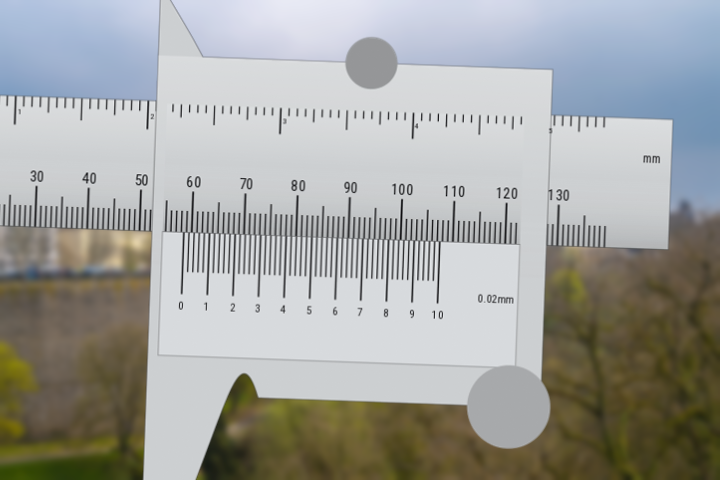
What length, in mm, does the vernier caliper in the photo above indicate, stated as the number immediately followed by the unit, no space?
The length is 58.5mm
